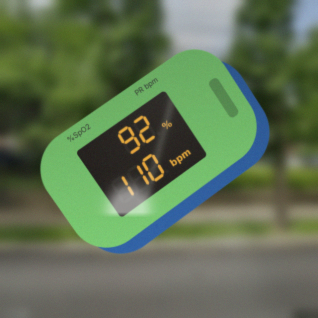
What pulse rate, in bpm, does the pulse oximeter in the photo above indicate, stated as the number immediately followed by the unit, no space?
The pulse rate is 110bpm
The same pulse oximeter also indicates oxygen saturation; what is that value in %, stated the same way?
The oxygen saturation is 92%
